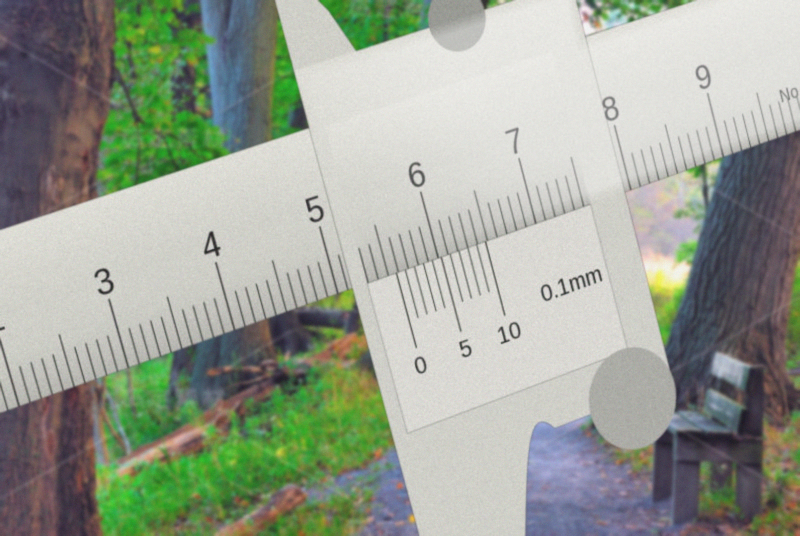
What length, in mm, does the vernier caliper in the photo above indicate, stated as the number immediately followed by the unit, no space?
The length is 55.8mm
